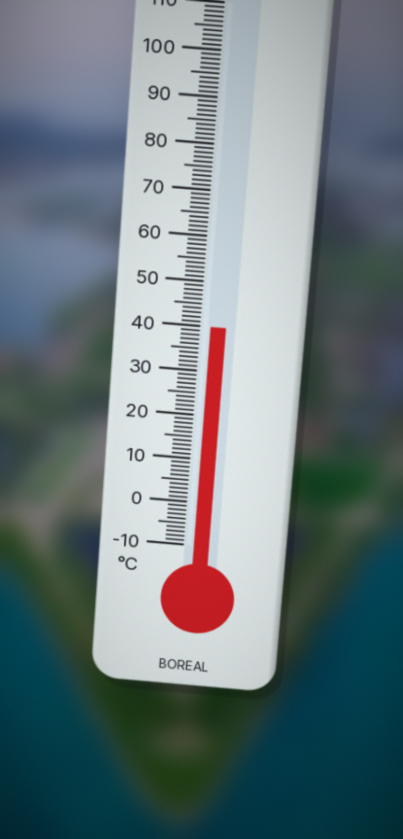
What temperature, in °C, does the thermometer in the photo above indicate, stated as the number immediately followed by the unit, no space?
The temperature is 40°C
